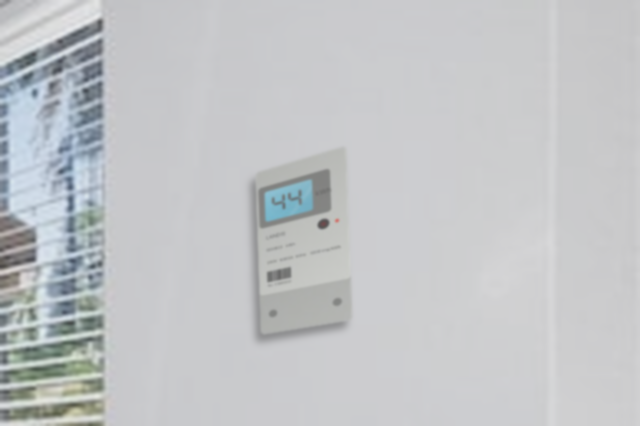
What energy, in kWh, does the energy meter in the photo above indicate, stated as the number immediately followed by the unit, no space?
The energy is 44kWh
